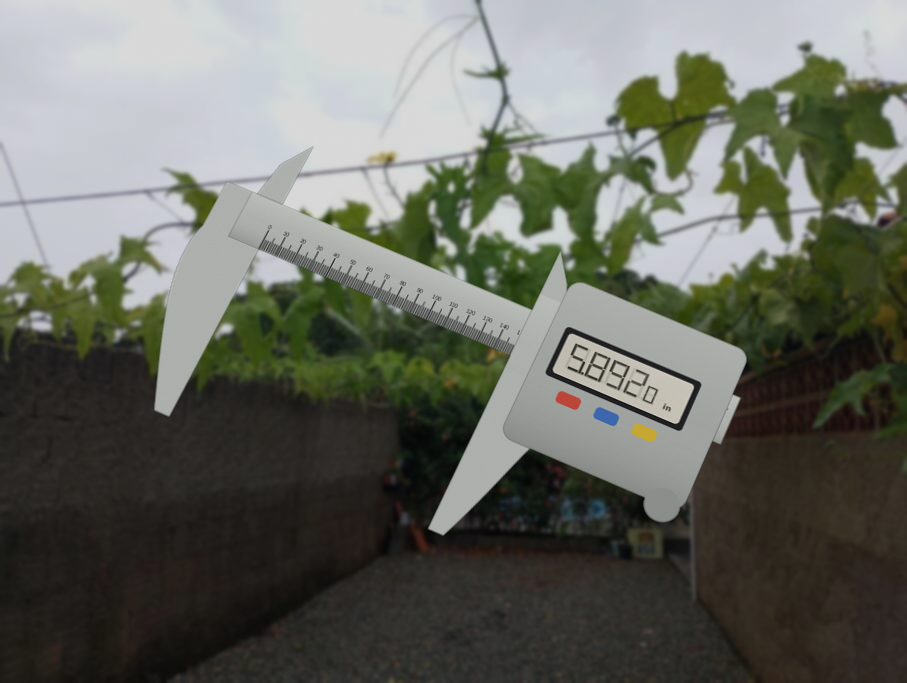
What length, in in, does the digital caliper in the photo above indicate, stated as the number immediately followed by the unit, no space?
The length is 5.8920in
